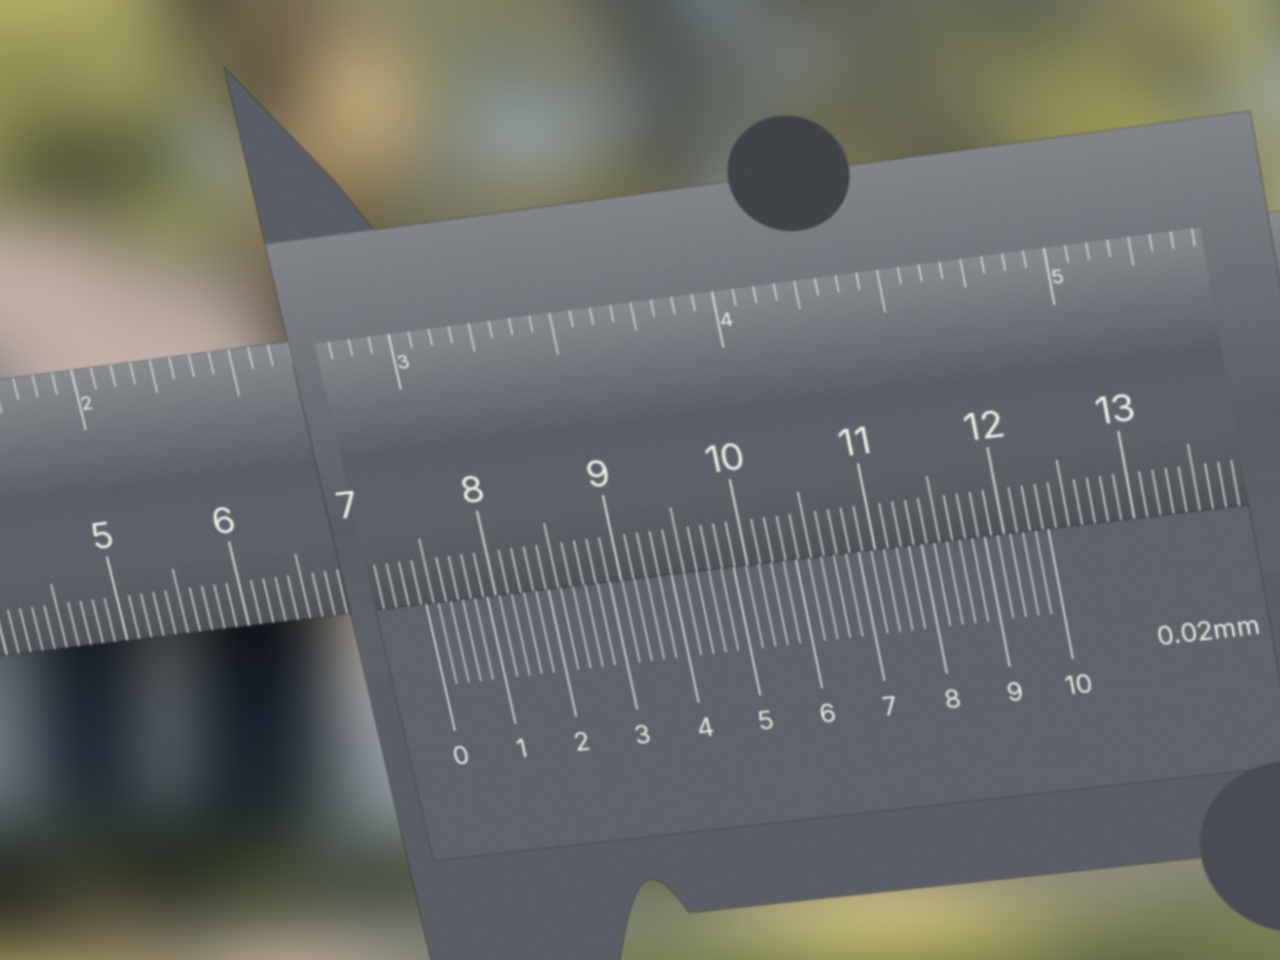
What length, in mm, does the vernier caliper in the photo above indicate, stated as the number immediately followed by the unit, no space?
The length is 74.4mm
